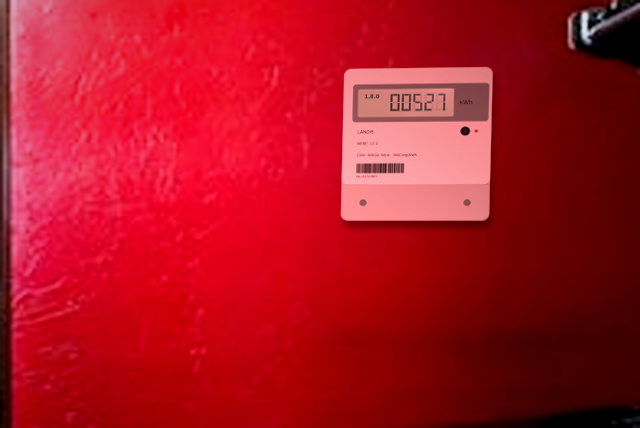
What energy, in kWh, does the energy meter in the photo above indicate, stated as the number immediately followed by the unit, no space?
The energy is 527kWh
